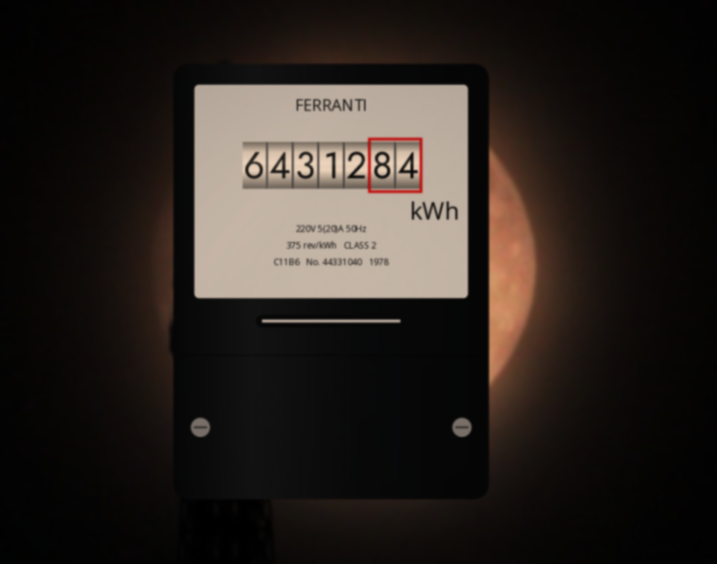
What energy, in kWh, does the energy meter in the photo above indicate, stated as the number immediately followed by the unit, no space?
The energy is 64312.84kWh
